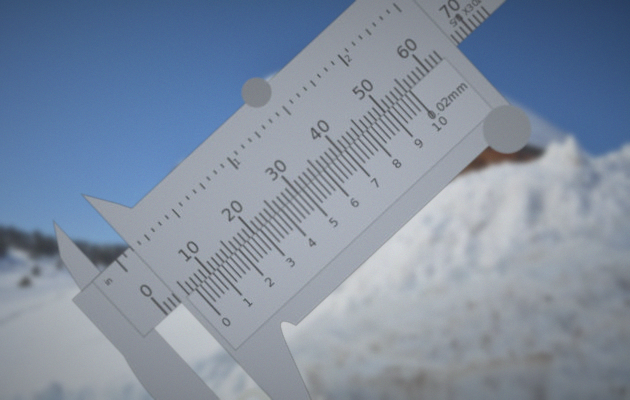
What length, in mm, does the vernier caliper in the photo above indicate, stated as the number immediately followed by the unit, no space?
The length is 6.5mm
